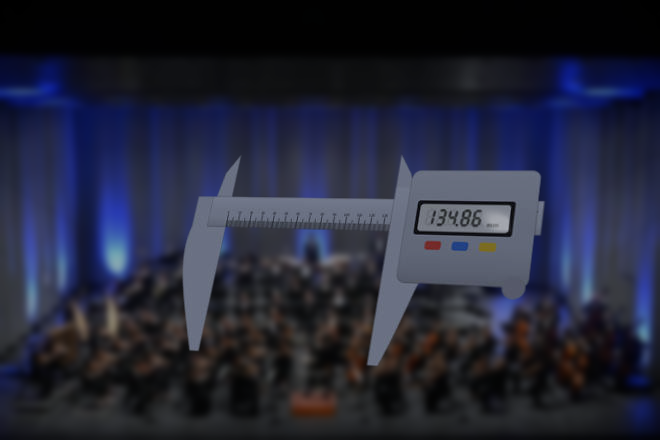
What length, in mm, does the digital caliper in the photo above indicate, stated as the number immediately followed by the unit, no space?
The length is 134.86mm
